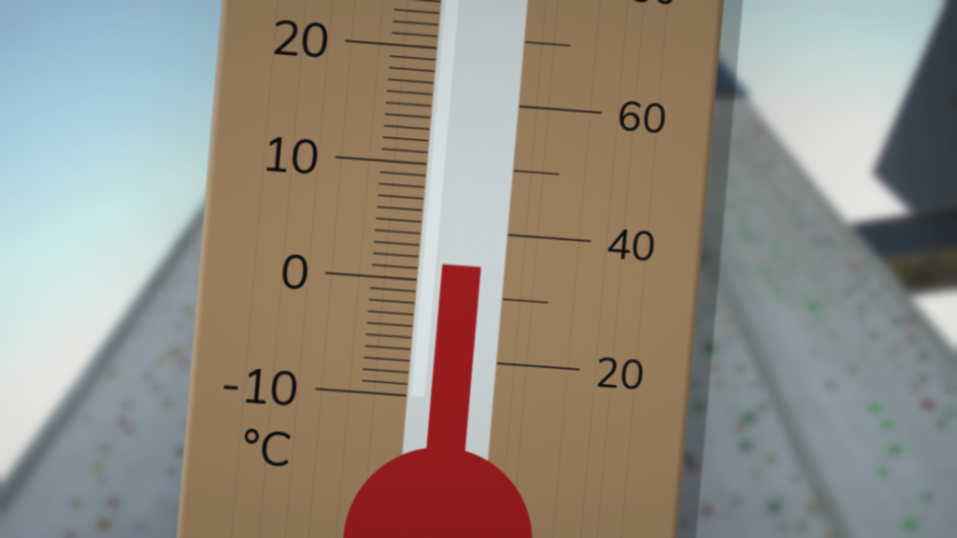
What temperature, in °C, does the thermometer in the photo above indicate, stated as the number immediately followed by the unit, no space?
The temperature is 1.5°C
